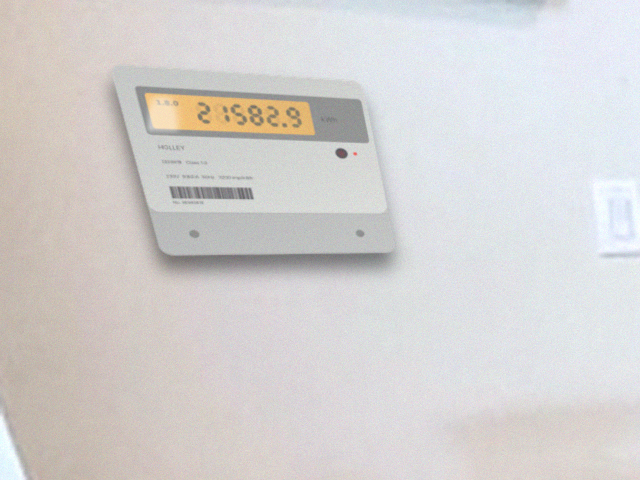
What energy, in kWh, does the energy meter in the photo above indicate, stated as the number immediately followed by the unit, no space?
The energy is 21582.9kWh
